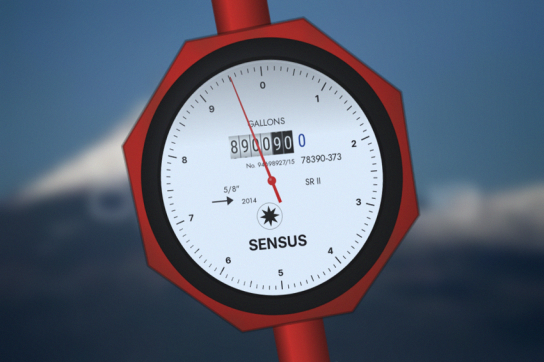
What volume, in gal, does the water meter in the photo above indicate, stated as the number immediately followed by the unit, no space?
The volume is 8900899.5gal
